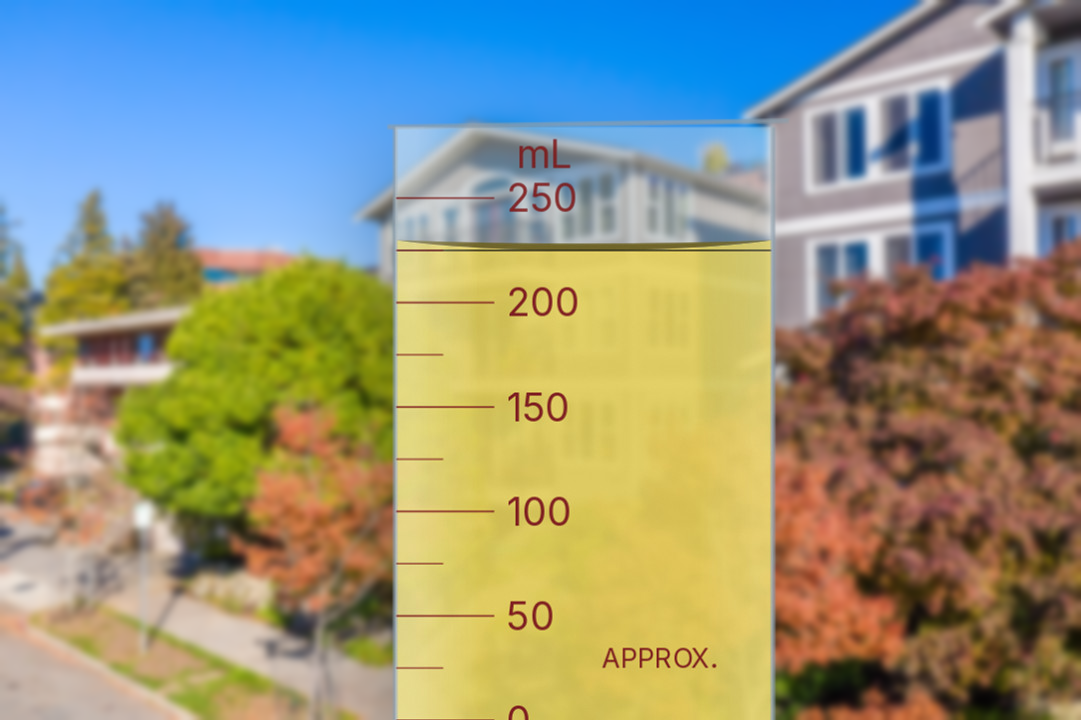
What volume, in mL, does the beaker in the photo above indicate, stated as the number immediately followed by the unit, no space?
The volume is 225mL
